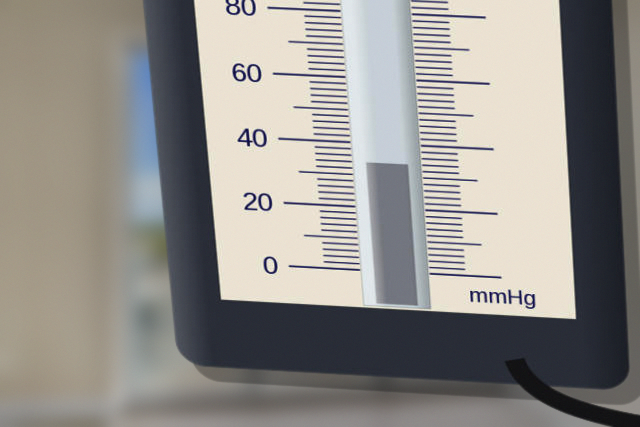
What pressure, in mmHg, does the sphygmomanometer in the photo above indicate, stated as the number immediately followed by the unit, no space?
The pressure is 34mmHg
